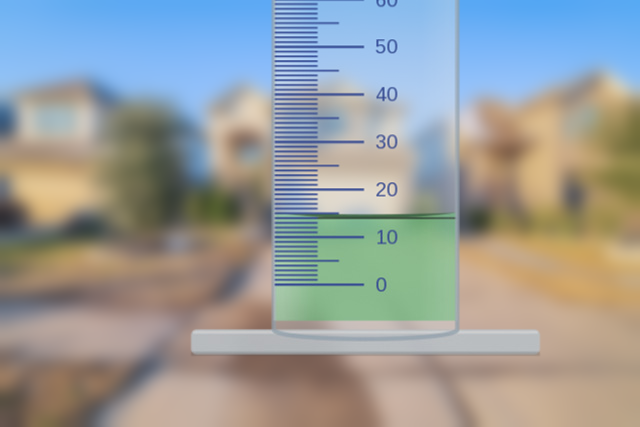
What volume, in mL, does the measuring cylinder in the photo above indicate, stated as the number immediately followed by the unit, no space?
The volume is 14mL
